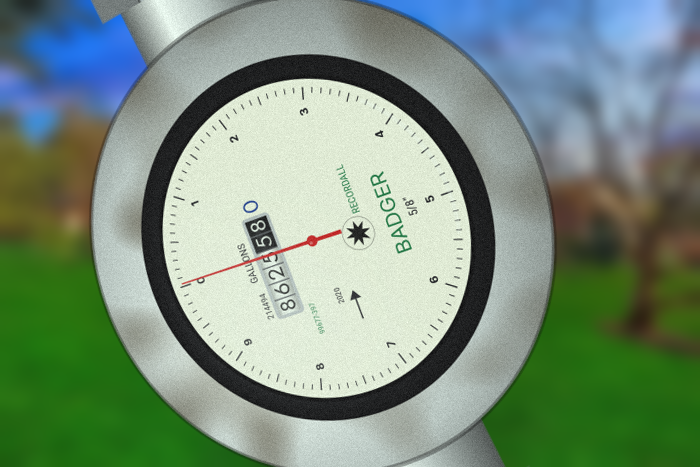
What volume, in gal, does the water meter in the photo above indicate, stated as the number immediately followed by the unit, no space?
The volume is 8625580.0gal
